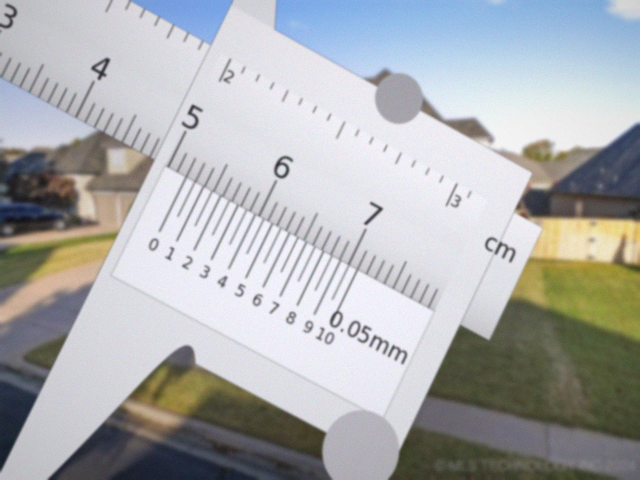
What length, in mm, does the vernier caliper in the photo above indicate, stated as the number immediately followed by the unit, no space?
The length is 52.0mm
